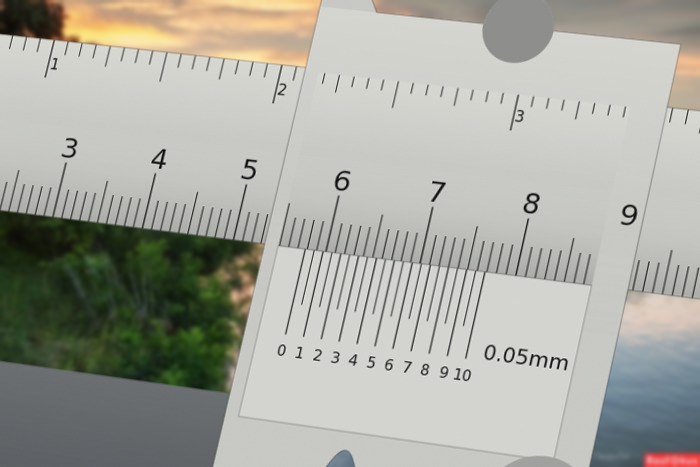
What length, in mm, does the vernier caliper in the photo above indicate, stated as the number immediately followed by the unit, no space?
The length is 57.8mm
